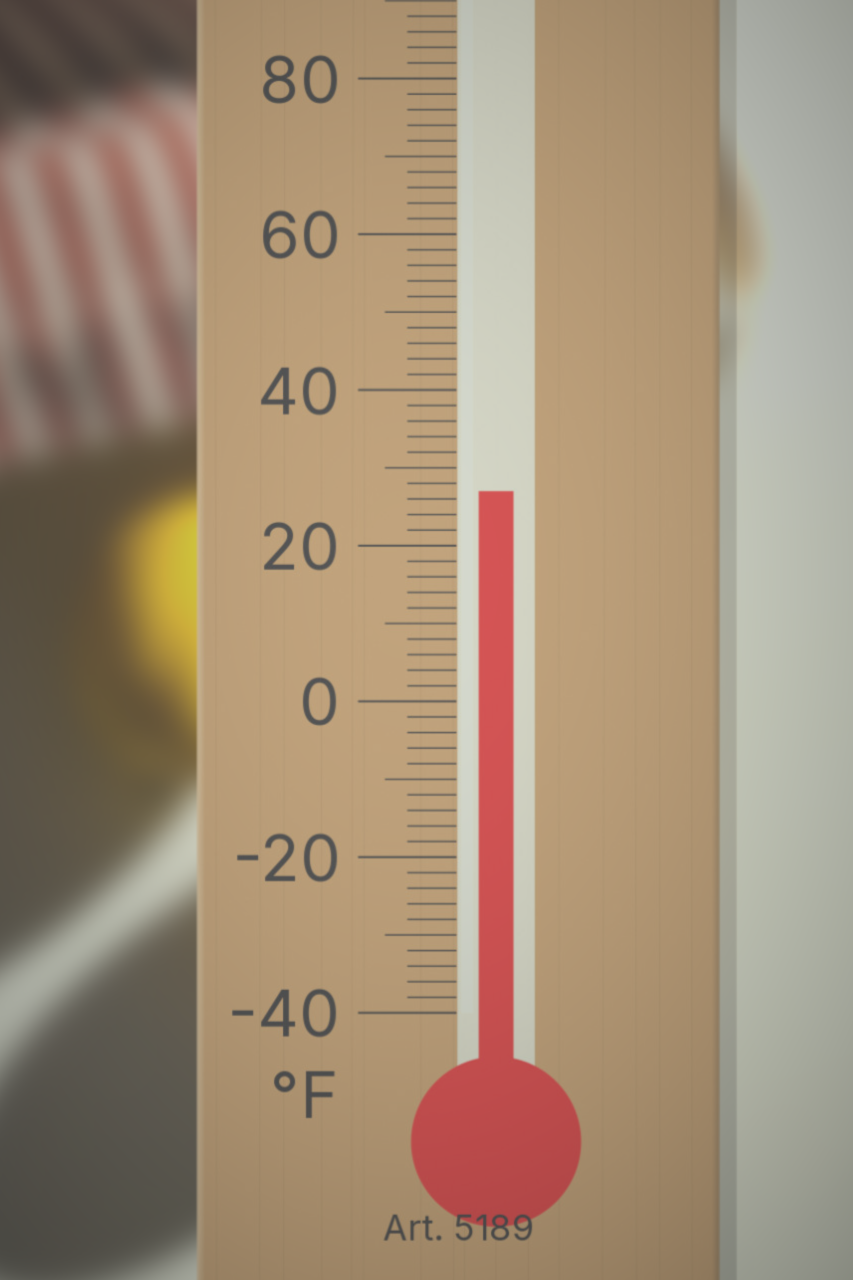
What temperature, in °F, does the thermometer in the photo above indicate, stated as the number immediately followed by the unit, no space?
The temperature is 27°F
